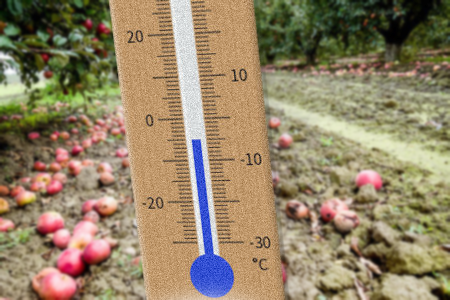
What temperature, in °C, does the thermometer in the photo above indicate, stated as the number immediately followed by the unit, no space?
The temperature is -5°C
